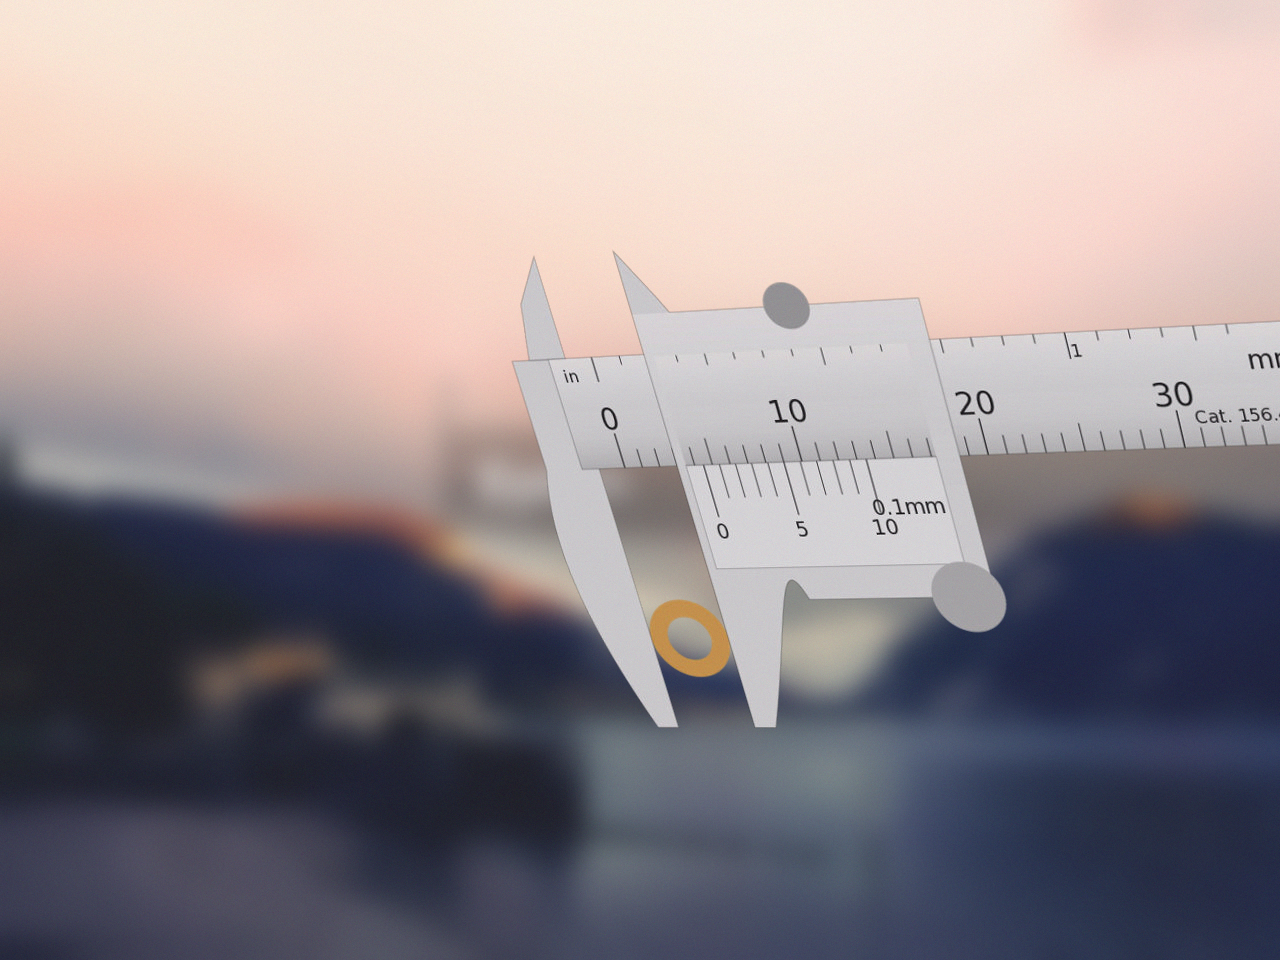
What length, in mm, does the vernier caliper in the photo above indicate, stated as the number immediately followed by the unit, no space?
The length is 4.5mm
